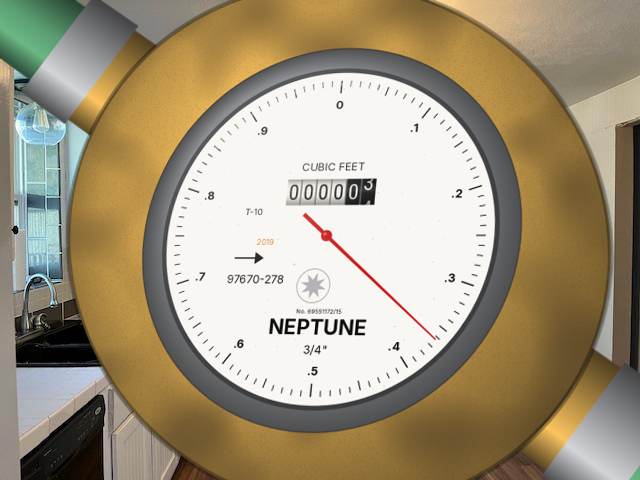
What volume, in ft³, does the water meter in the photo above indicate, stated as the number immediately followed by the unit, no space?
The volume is 3.36ft³
